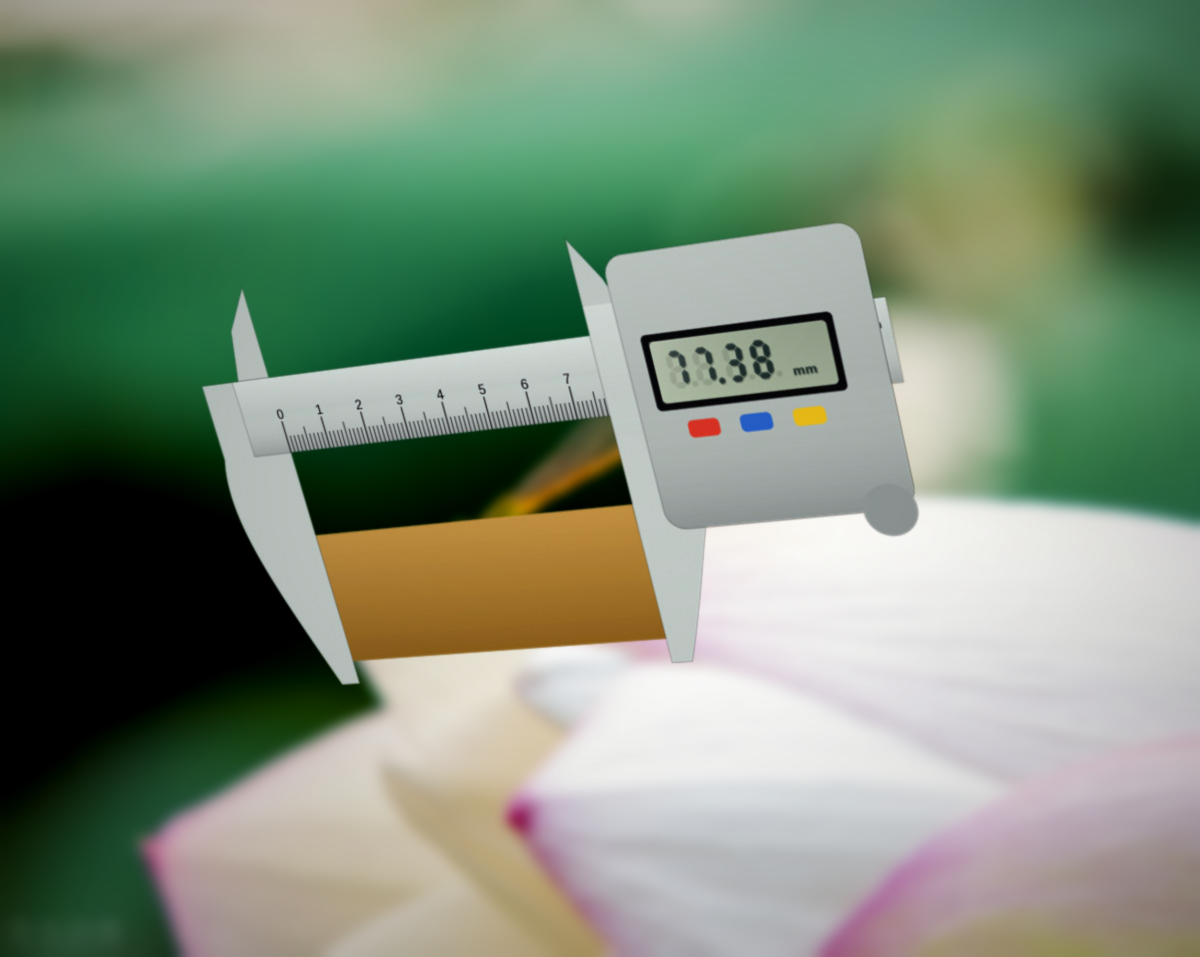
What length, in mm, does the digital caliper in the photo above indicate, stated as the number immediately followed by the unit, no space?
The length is 77.38mm
